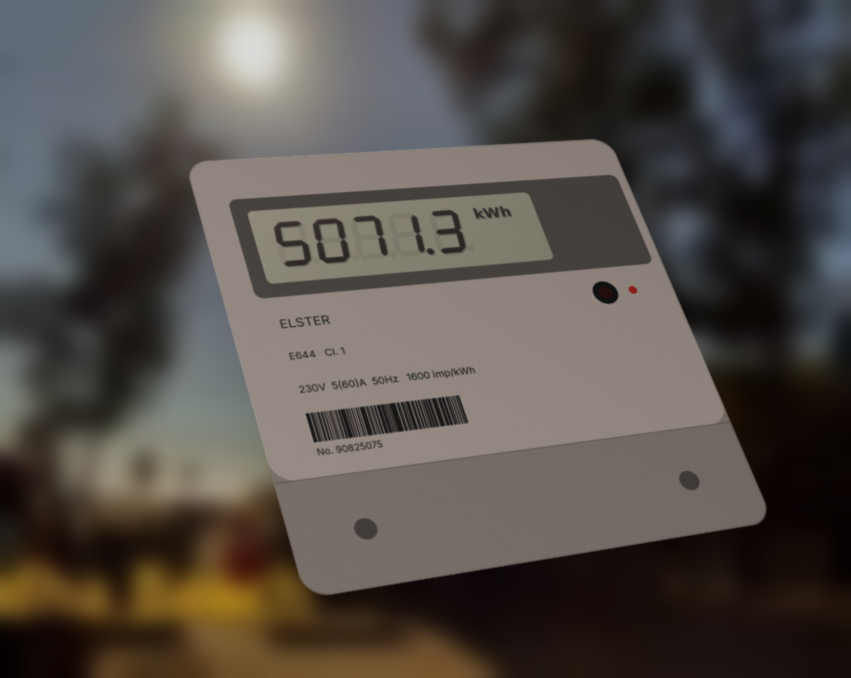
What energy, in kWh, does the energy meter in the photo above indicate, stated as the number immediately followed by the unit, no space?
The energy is 5071.3kWh
